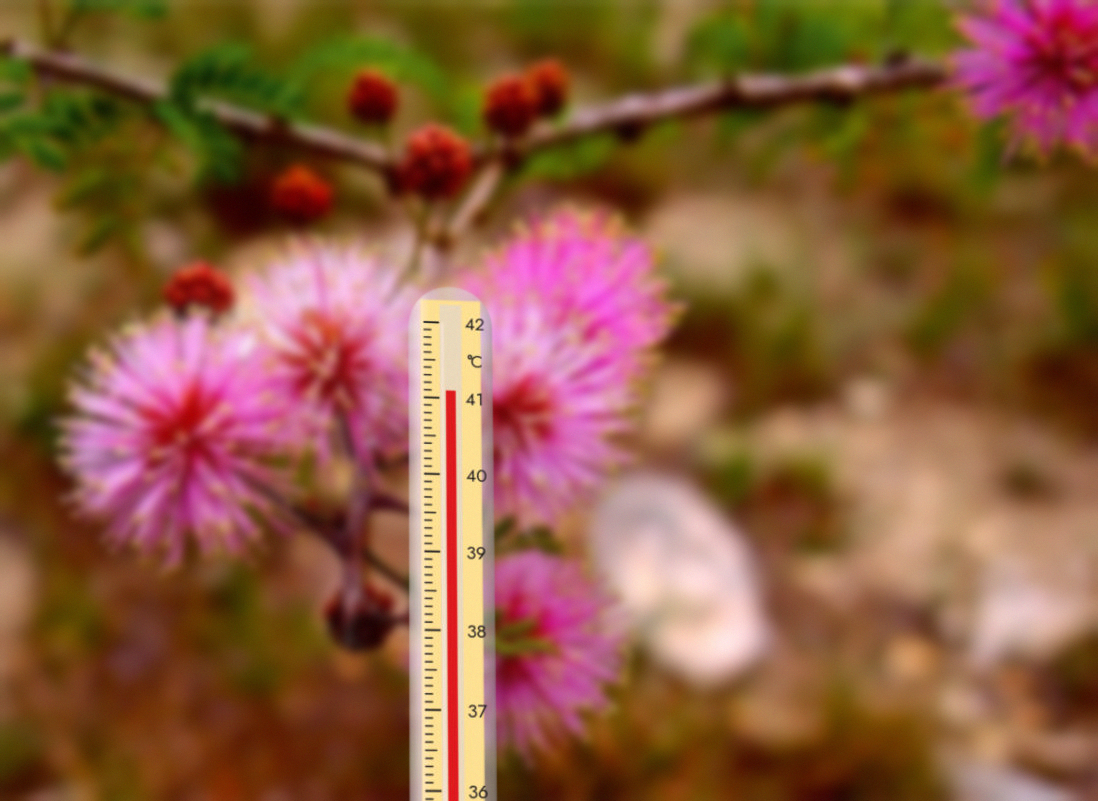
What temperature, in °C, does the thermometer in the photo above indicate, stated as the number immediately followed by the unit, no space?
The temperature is 41.1°C
